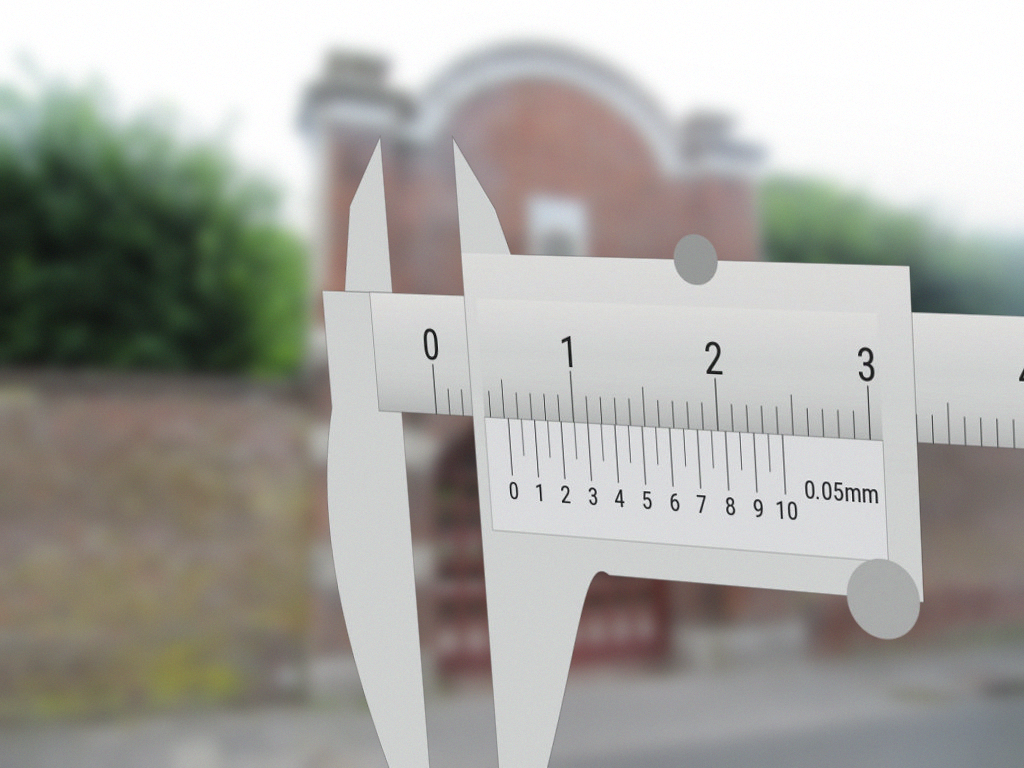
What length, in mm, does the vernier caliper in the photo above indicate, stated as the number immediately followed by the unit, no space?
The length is 5.3mm
